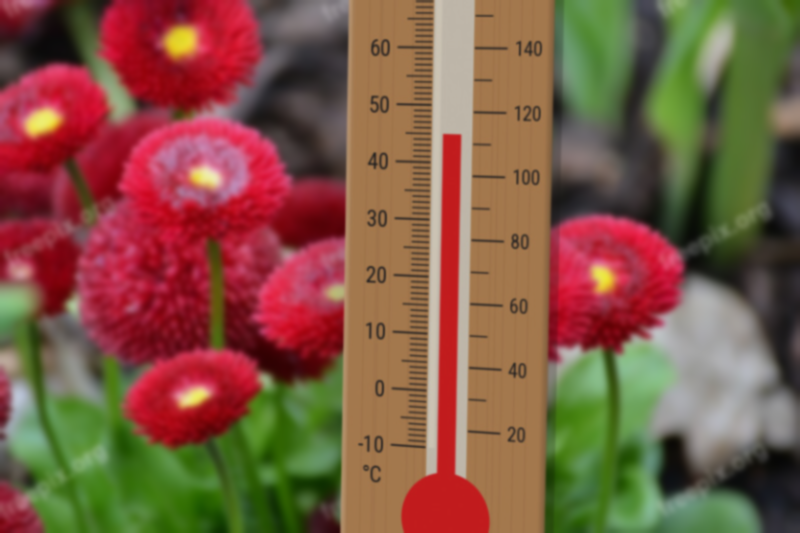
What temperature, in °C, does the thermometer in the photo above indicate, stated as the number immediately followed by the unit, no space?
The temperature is 45°C
